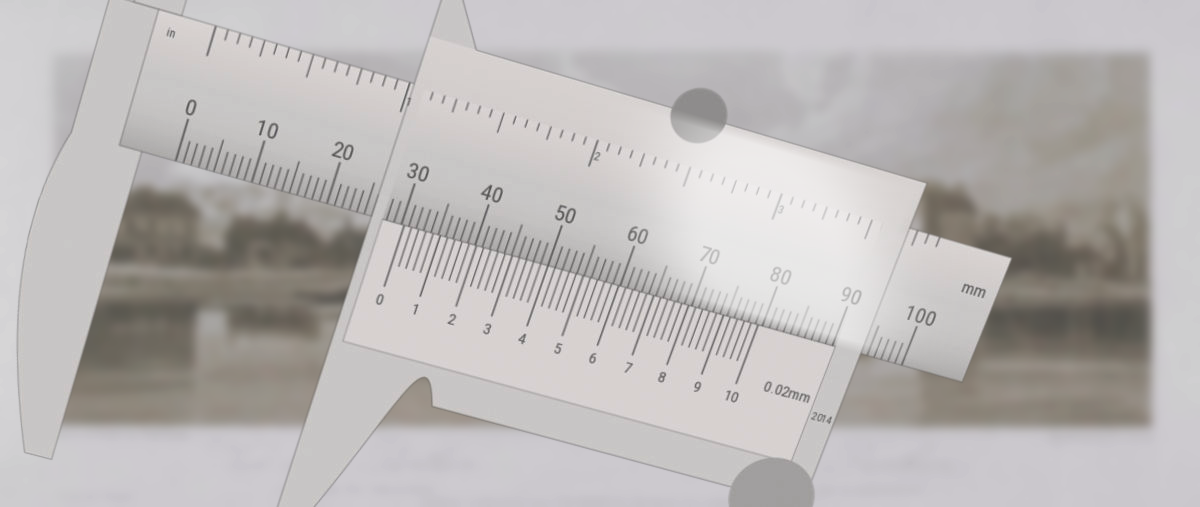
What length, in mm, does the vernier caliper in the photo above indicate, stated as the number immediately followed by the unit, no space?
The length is 30.4mm
